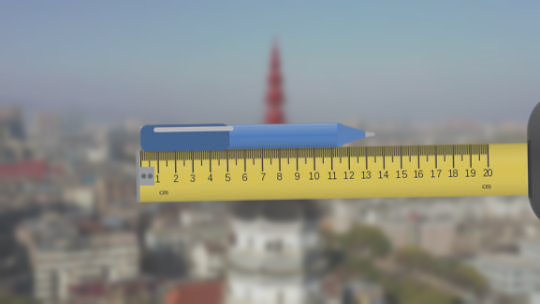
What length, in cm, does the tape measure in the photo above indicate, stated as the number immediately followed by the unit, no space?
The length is 13.5cm
